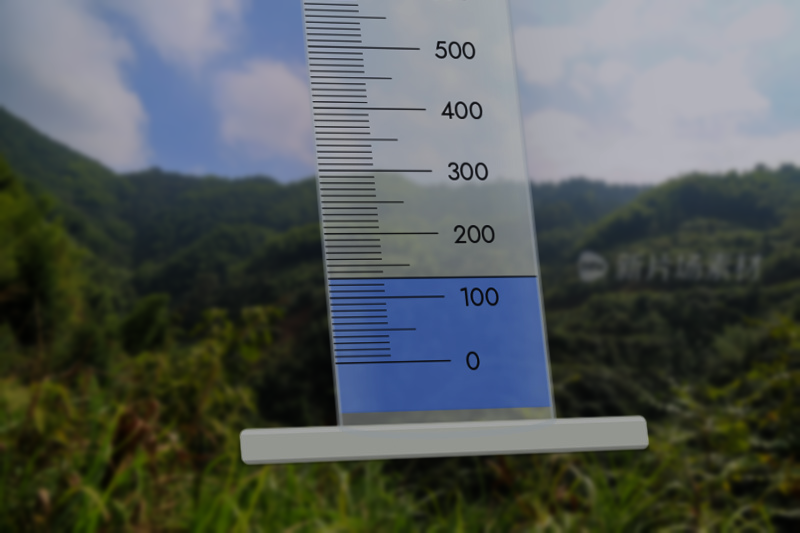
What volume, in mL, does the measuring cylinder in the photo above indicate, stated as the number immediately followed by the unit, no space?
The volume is 130mL
